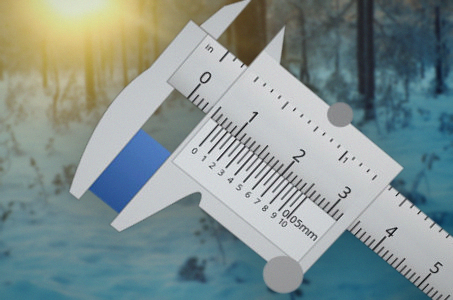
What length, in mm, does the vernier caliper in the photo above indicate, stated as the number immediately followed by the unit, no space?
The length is 6.6mm
